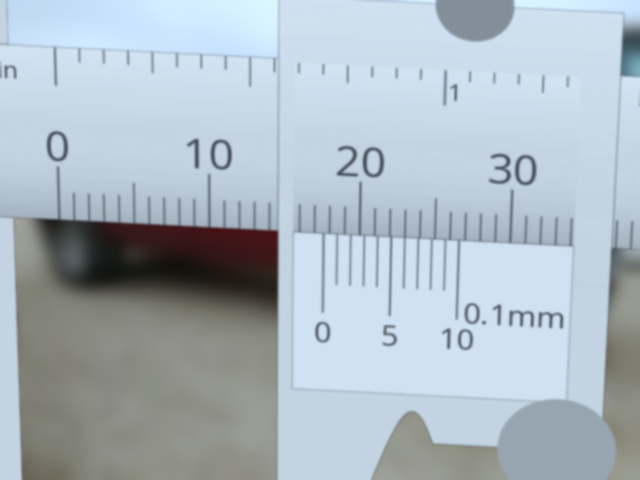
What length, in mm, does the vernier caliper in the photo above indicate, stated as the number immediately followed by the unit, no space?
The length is 17.6mm
